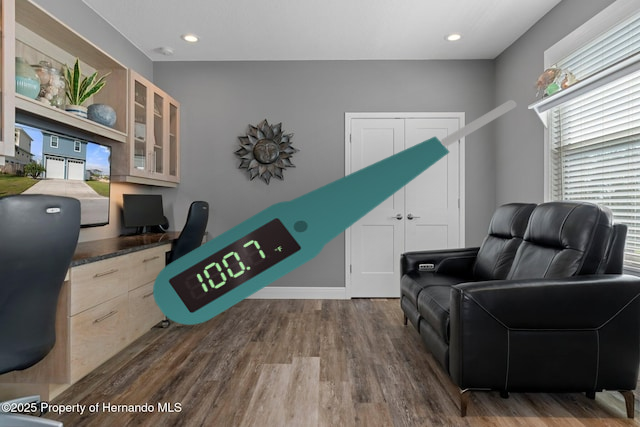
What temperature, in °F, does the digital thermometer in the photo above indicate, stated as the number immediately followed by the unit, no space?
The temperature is 100.7°F
